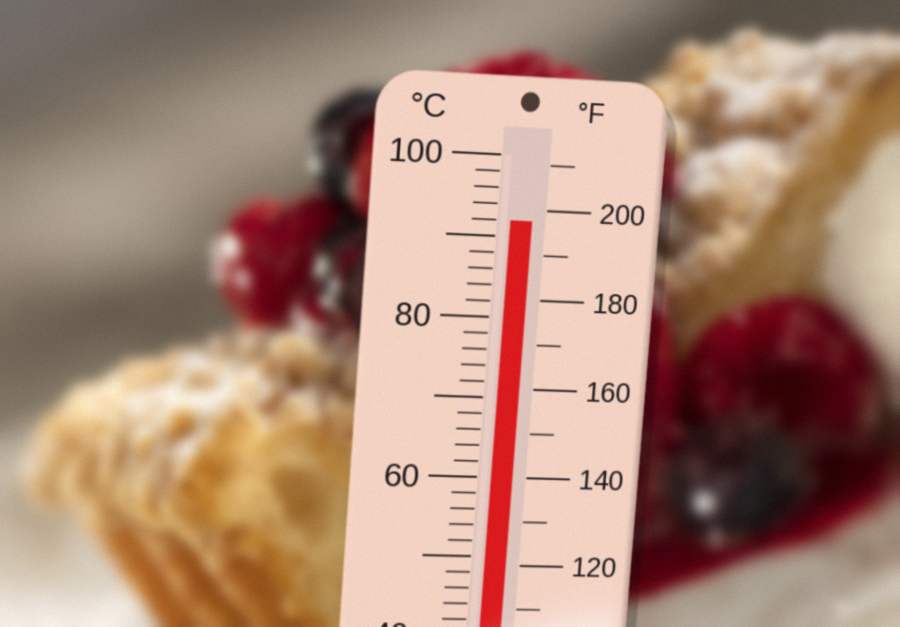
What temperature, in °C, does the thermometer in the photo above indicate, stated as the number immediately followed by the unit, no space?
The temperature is 92°C
